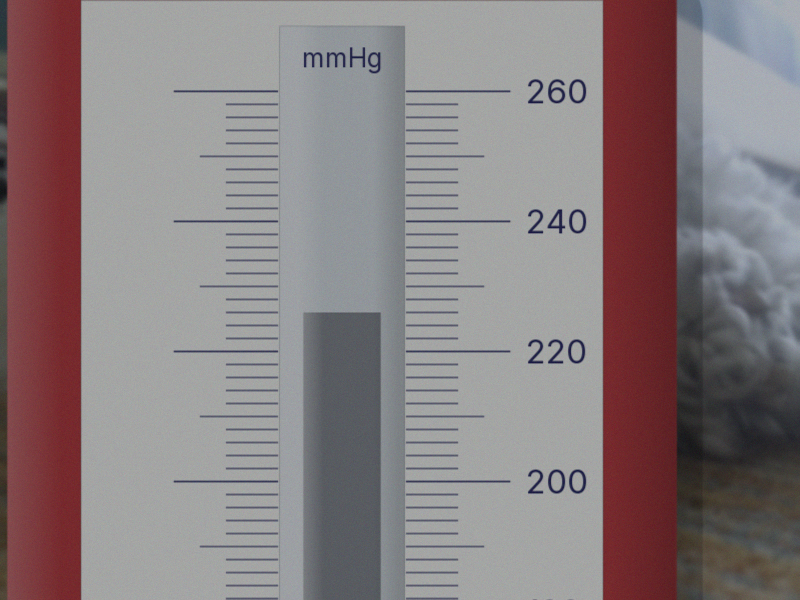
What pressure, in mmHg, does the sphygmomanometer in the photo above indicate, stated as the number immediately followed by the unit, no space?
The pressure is 226mmHg
